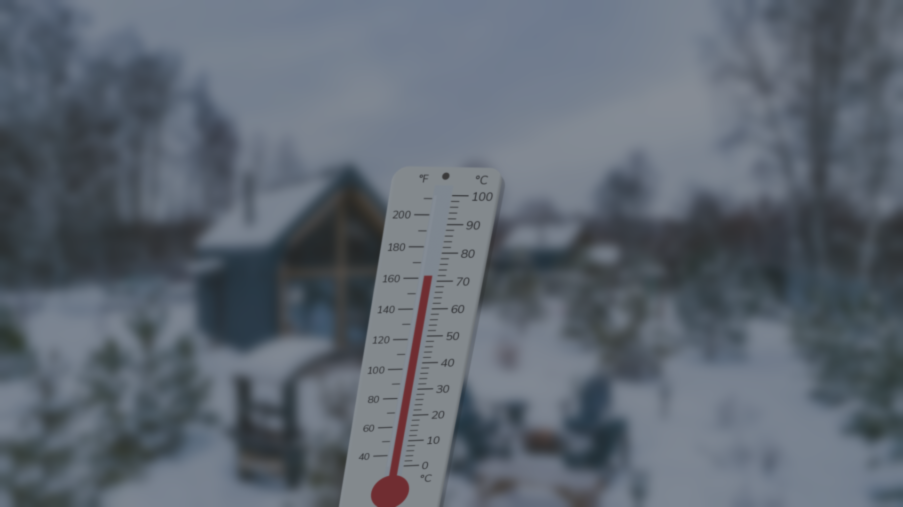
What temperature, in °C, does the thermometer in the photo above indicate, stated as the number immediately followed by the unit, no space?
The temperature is 72°C
